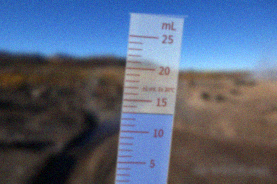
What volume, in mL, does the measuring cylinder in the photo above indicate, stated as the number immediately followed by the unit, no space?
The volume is 13mL
